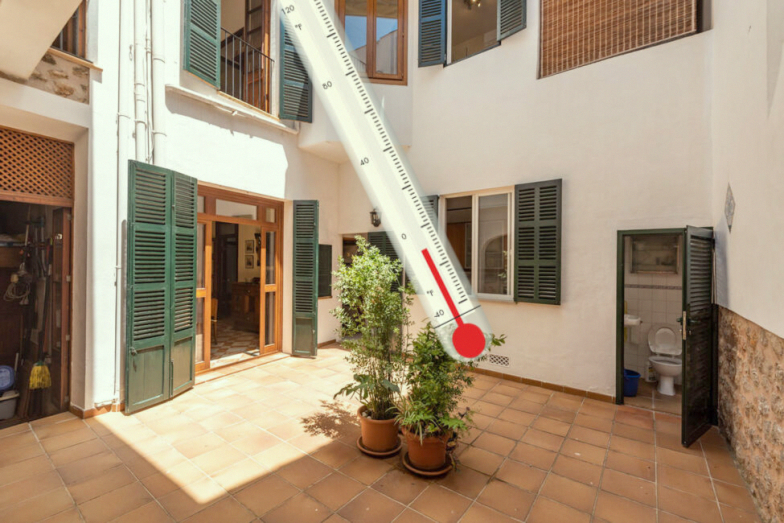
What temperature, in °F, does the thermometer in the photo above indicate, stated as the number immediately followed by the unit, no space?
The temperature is -10°F
